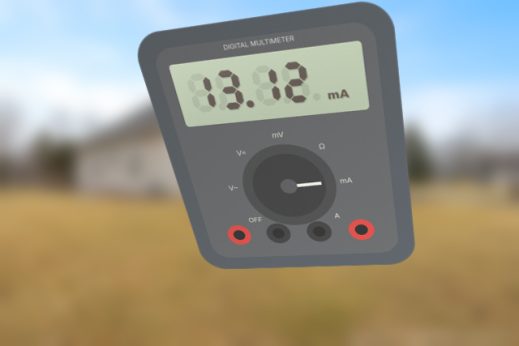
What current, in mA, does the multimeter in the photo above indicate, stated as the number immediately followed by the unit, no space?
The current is 13.12mA
